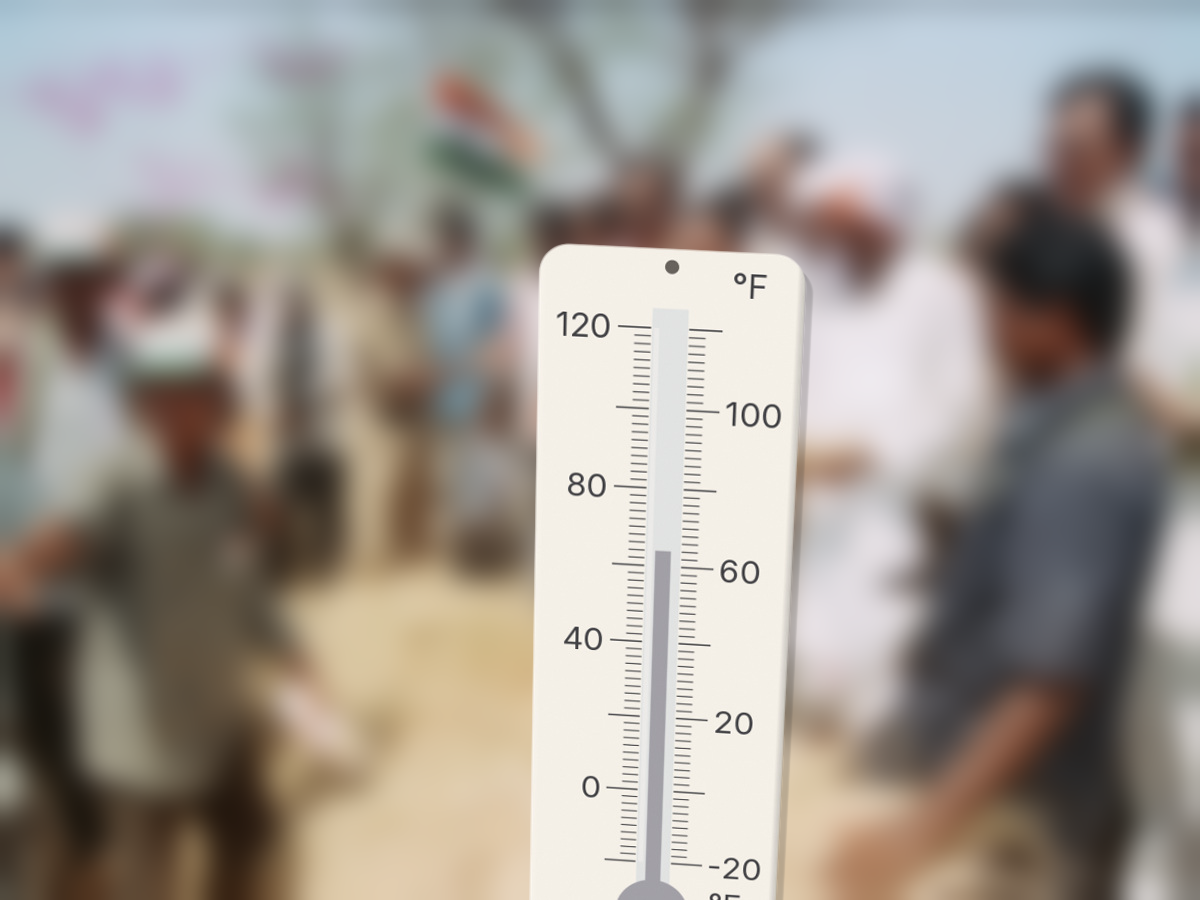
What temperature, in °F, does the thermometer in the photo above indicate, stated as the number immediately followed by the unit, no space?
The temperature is 64°F
